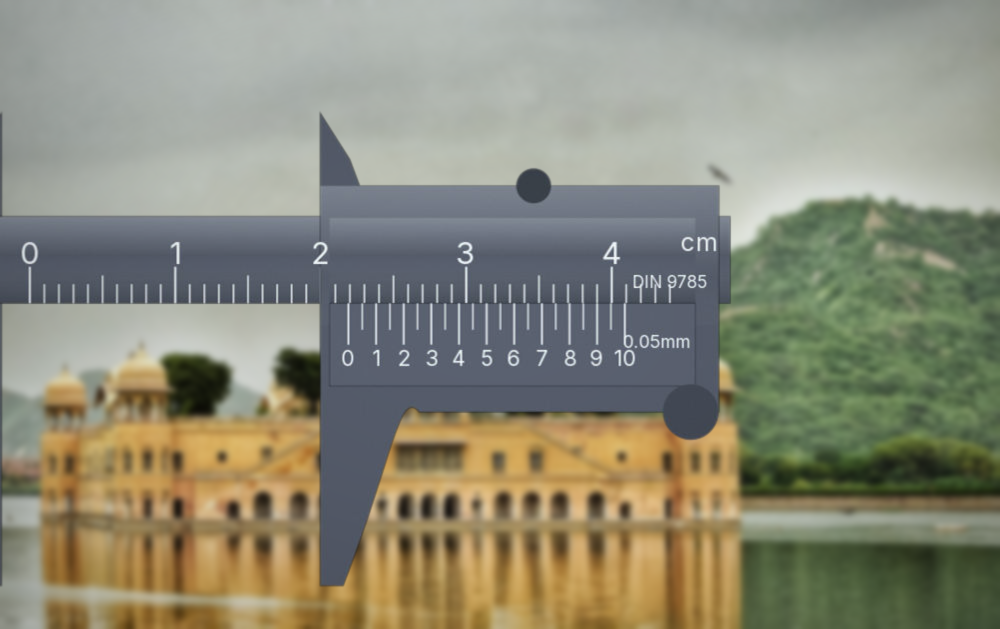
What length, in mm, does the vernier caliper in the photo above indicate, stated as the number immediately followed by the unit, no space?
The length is 21.9mm
